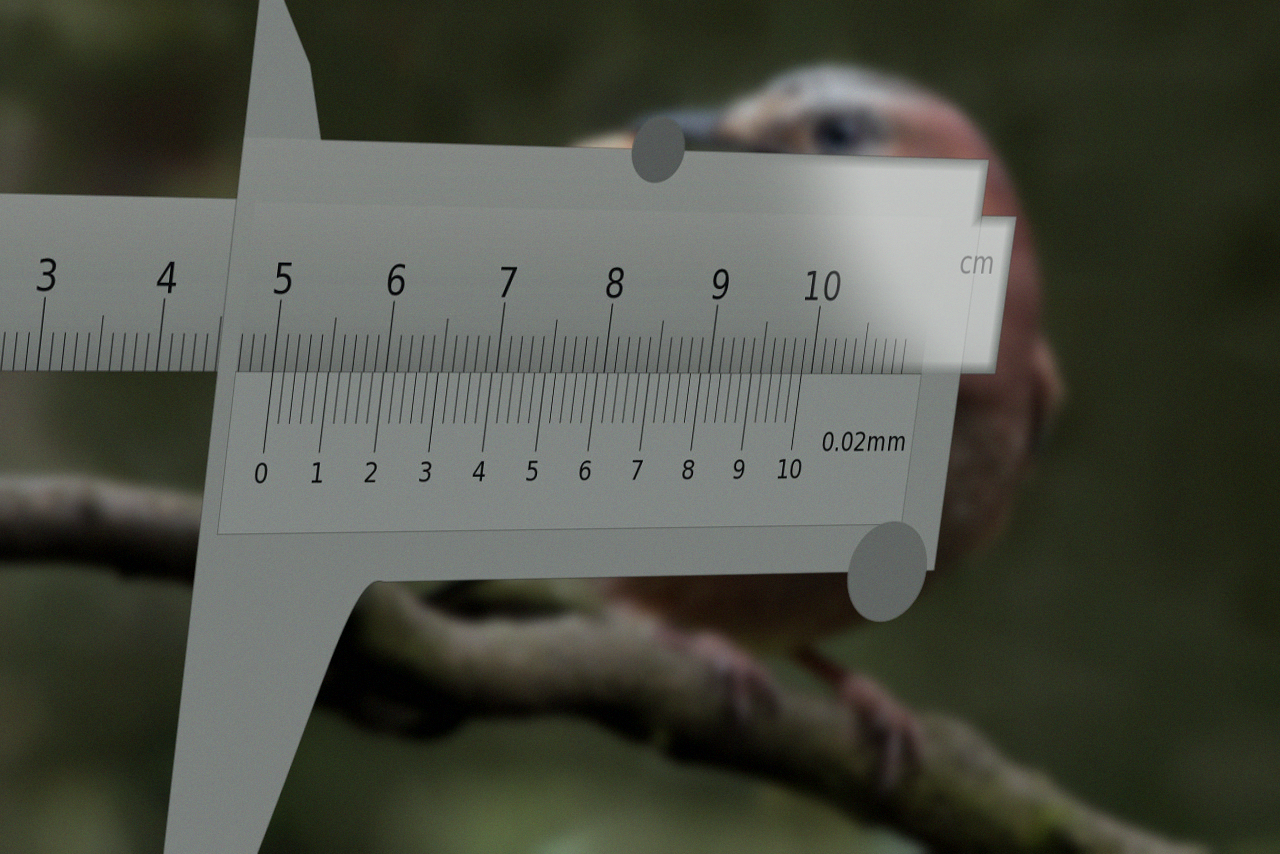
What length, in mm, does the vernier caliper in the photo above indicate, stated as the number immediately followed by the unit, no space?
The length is 50.0mm
